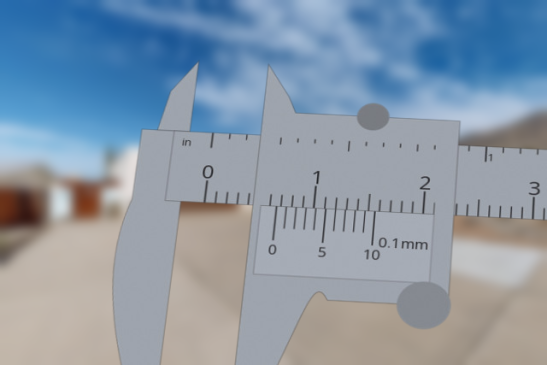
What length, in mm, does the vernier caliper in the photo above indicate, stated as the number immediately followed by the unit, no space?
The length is 6.6mm
